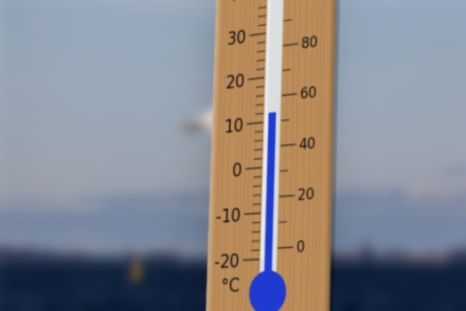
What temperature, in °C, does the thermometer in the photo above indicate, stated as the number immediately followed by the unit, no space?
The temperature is 12°C
